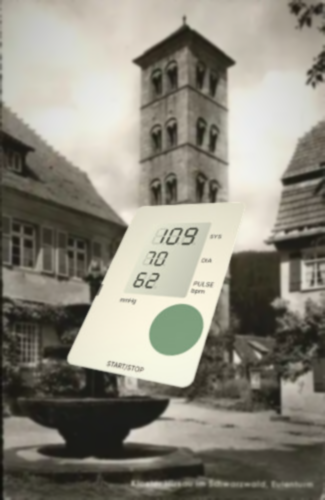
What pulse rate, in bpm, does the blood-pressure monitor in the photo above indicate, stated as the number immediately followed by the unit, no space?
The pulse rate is 62bpm
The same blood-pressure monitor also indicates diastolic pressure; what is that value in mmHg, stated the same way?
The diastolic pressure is 70mmHg
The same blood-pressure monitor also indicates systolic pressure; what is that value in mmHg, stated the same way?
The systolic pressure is 109mmHg
